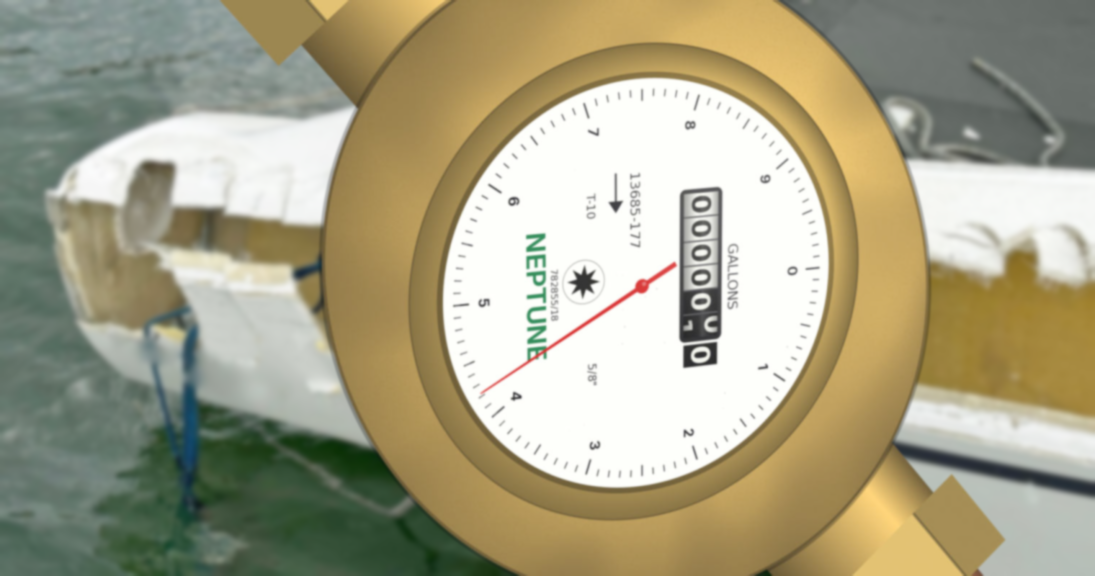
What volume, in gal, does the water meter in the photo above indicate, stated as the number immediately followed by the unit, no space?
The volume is 4.2gal
